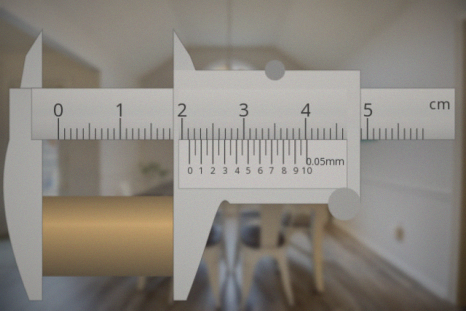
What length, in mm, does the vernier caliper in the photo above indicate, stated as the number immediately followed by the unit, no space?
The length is 21.2mm
